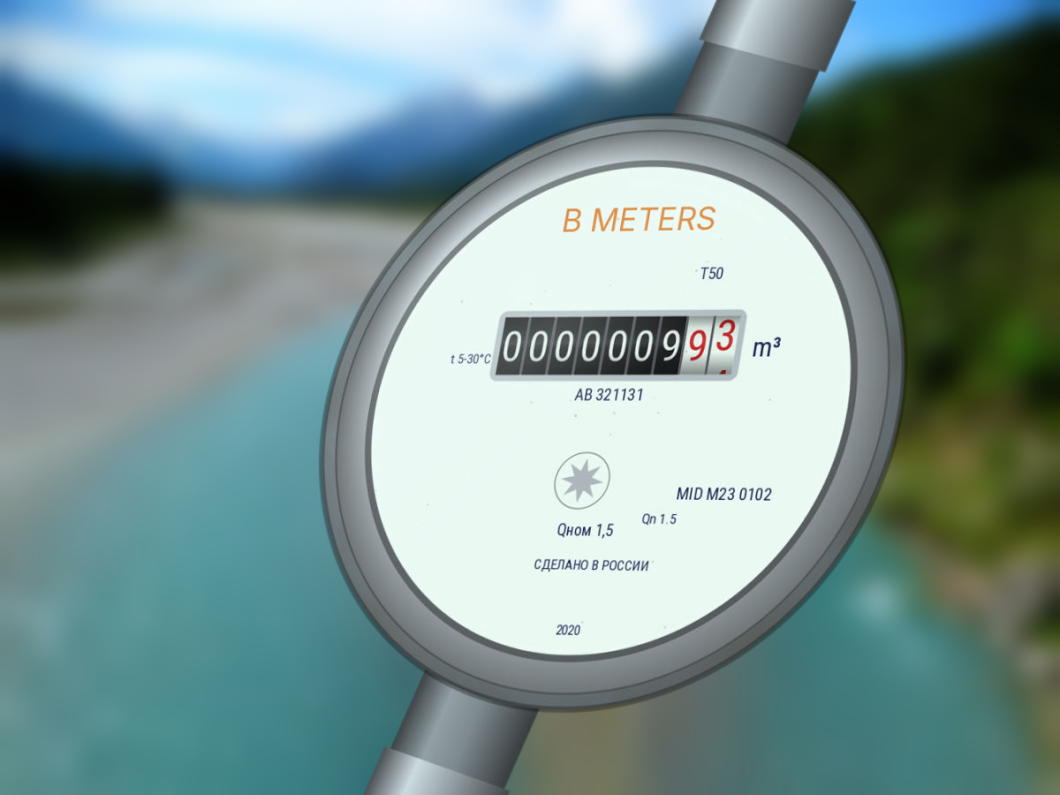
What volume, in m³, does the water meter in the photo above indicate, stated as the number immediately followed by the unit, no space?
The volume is 9.93m³
